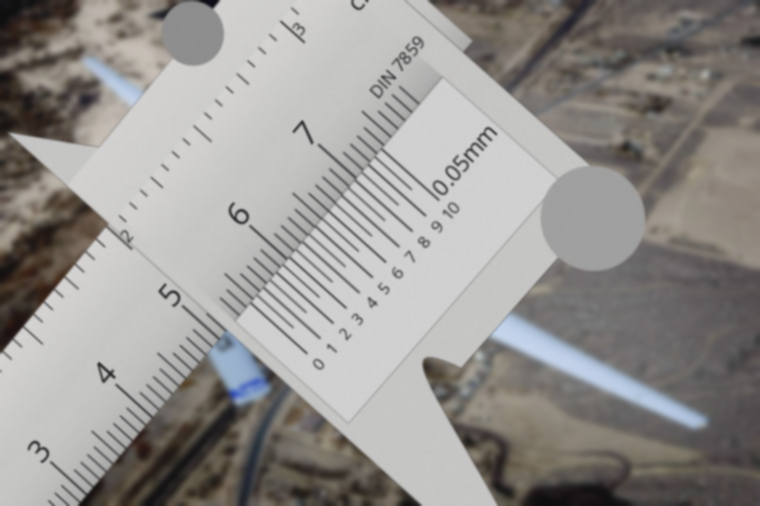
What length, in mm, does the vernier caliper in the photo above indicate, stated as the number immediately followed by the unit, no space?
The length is 54.6mm
